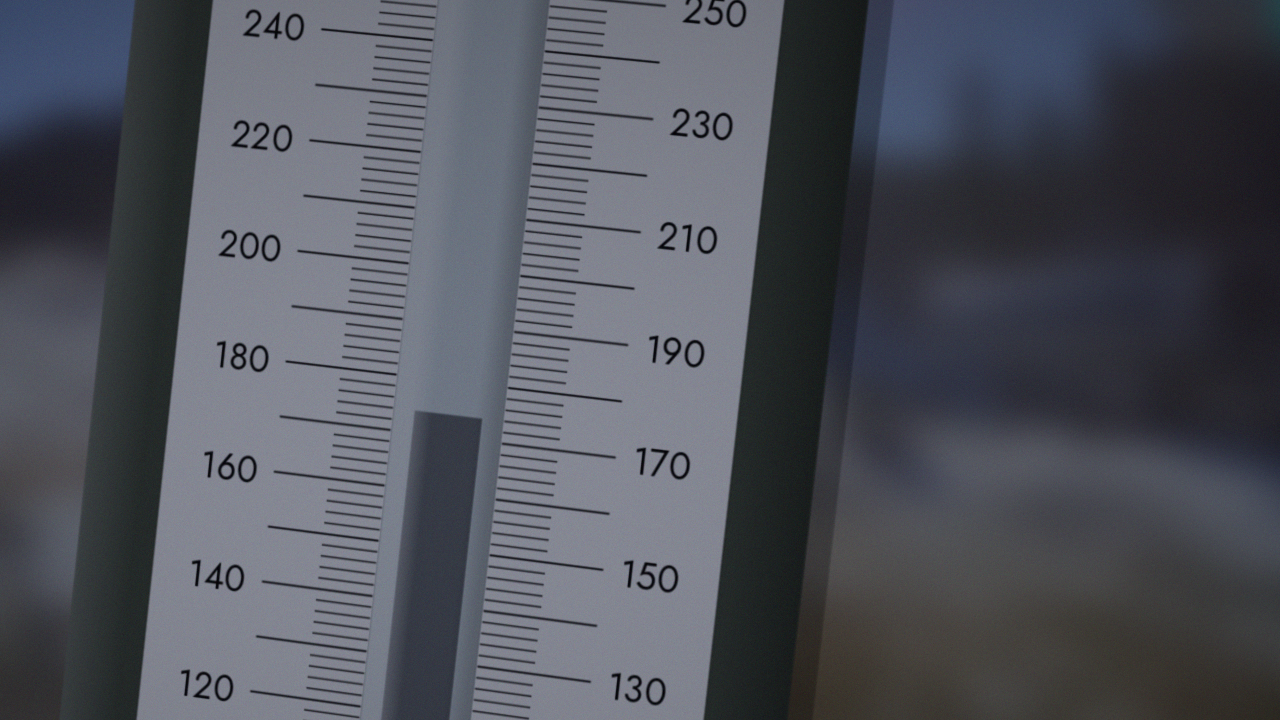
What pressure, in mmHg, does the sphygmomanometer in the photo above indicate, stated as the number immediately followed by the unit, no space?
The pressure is 174mmHg
